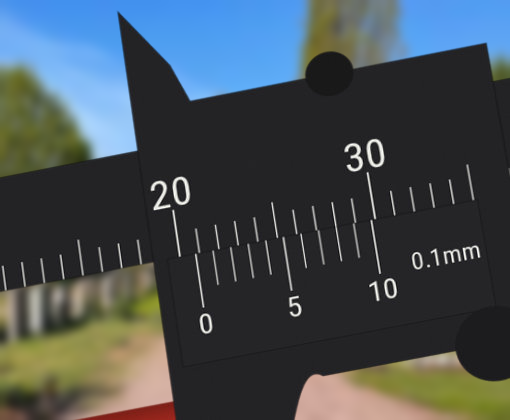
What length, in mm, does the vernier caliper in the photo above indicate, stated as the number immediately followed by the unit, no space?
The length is 20.8mm
